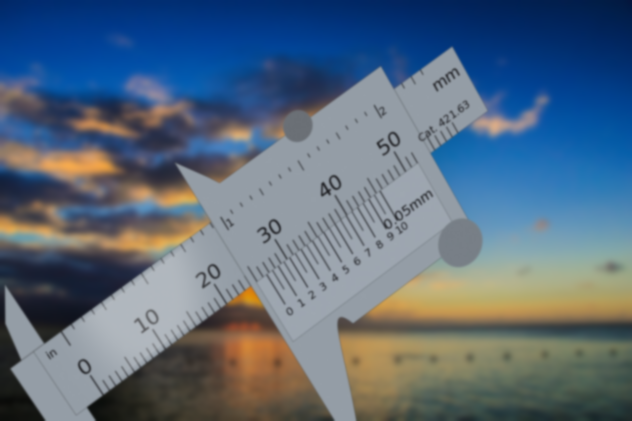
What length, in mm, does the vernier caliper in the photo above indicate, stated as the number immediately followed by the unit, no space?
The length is 26.6mm
